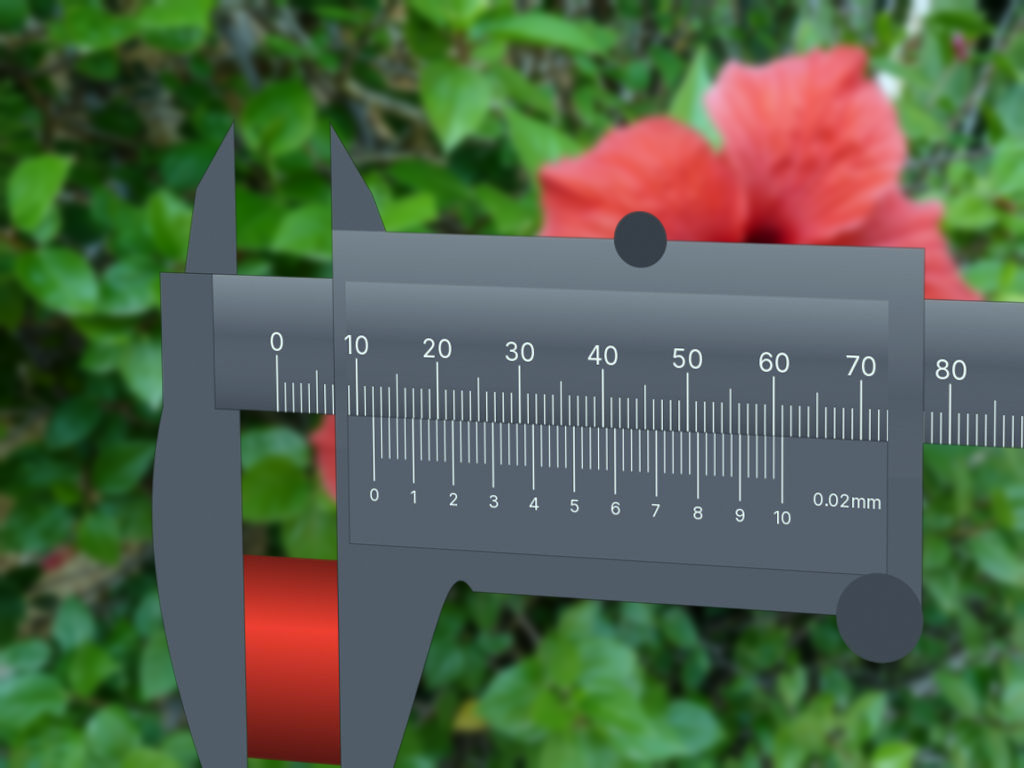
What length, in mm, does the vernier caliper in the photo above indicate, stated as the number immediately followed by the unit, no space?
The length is 12.0mm
